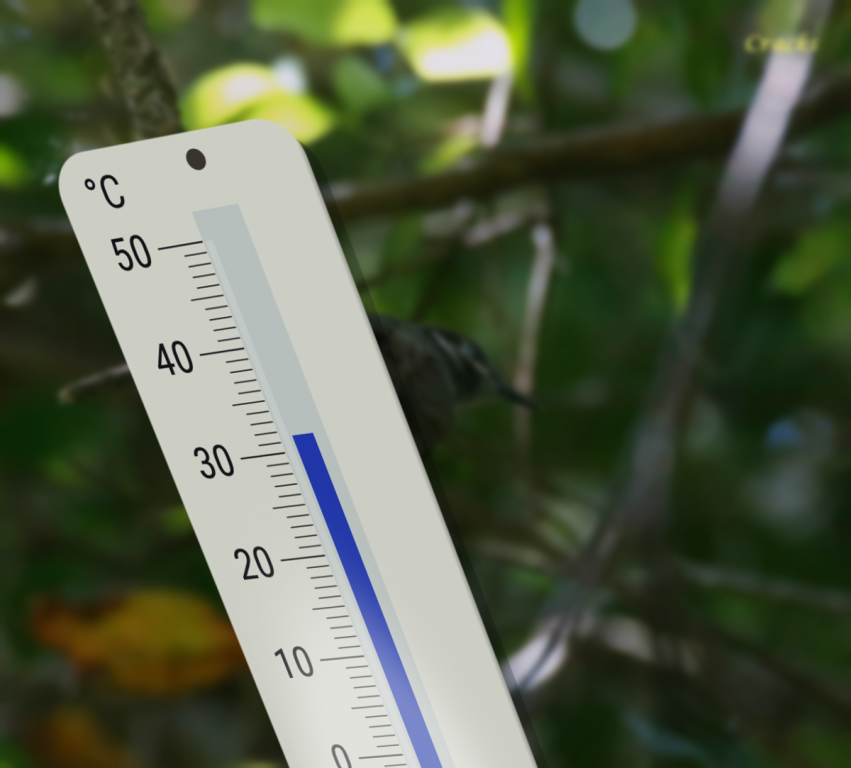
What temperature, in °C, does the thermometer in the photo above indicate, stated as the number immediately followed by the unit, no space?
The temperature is 31.5°C
